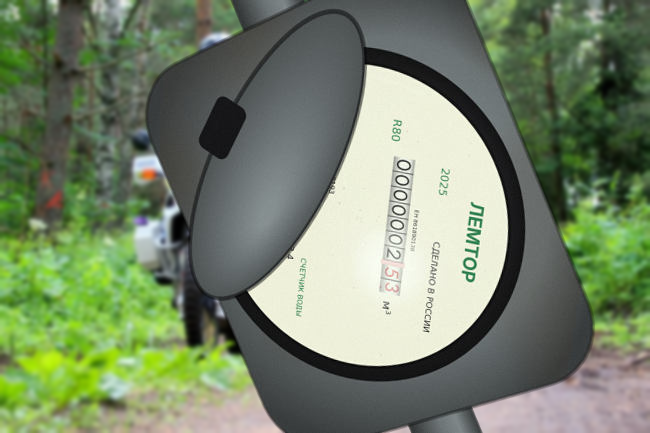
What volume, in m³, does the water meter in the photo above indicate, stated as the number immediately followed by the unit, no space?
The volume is 2.53m³
